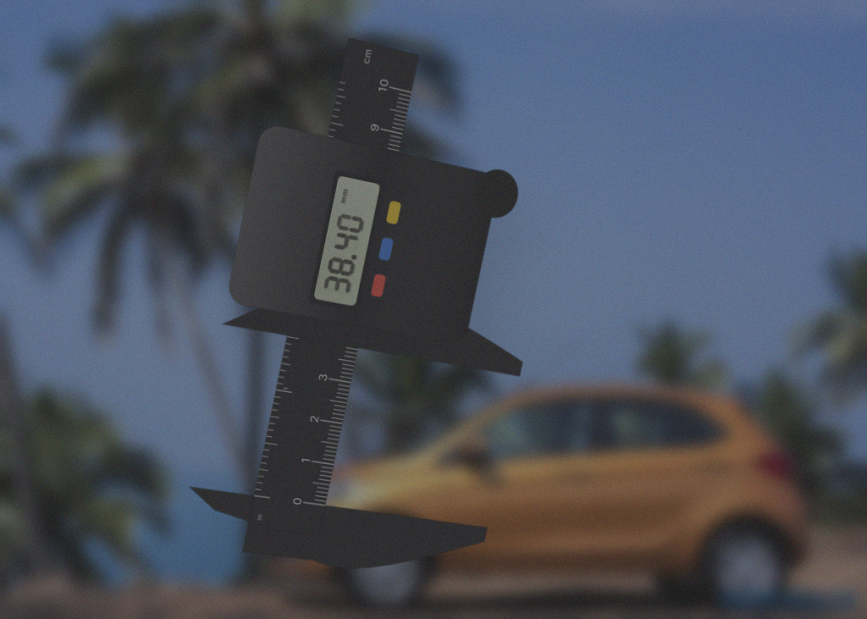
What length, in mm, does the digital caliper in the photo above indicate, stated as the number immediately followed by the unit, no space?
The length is 38.40mm
